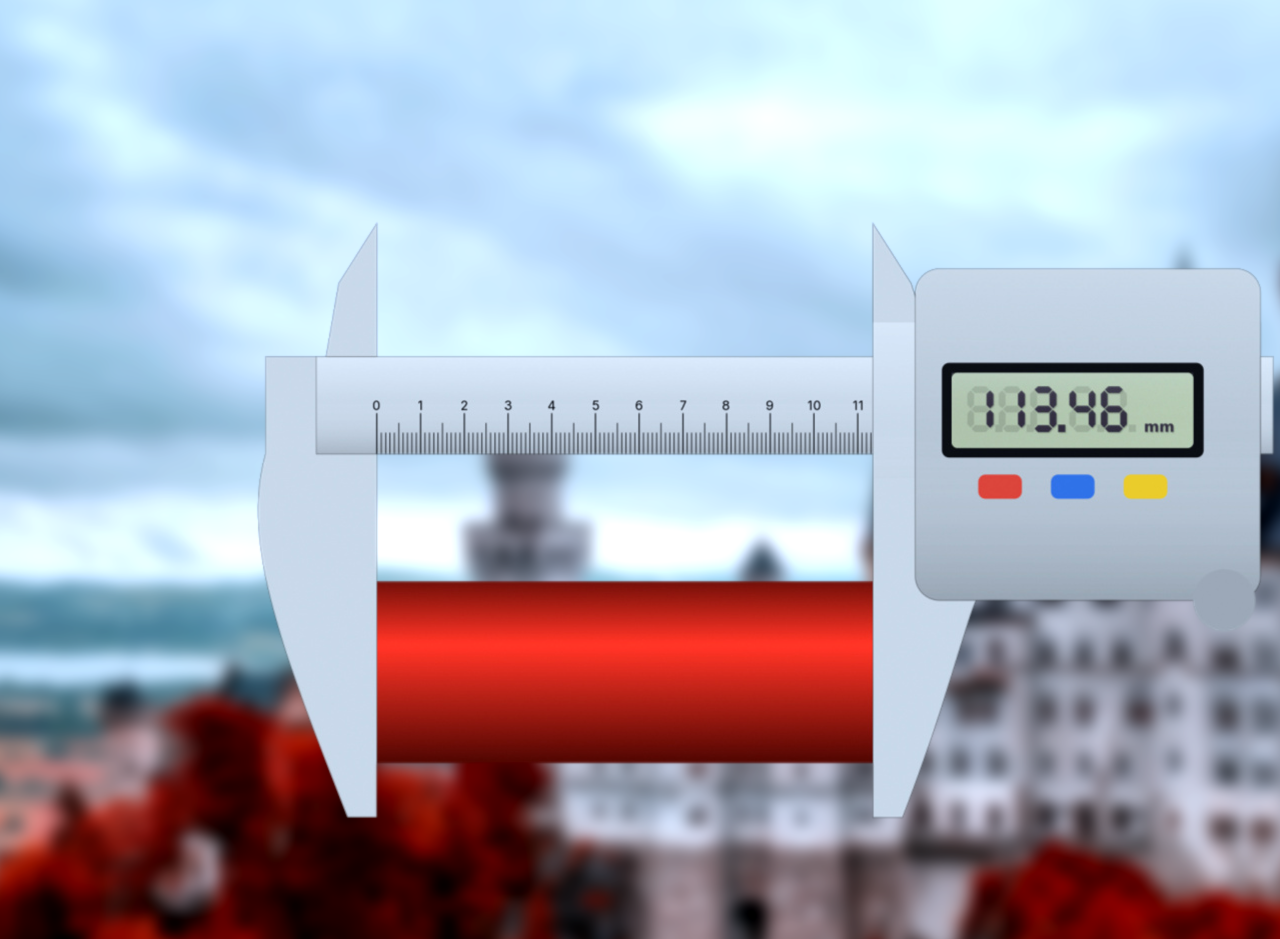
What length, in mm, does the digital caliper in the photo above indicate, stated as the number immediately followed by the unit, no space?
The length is 113.46mm
